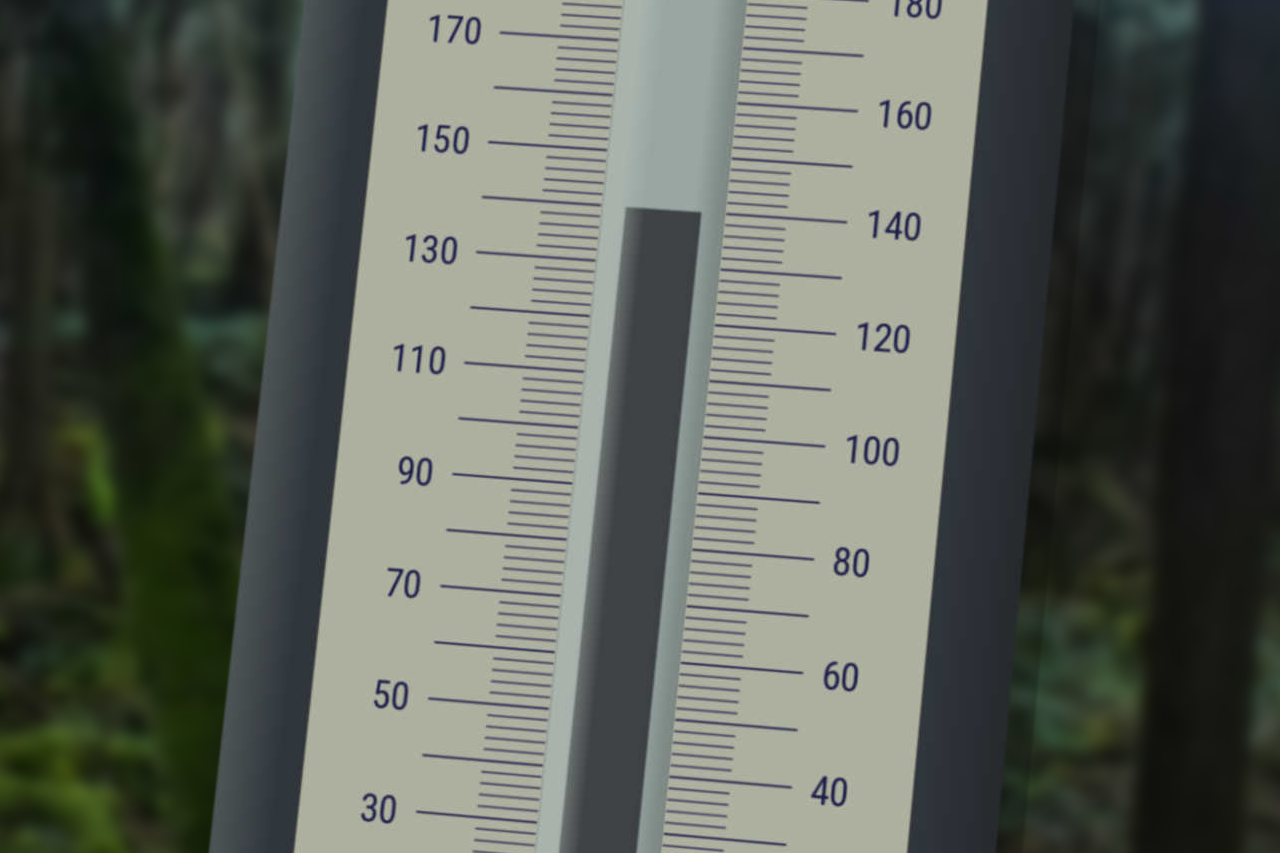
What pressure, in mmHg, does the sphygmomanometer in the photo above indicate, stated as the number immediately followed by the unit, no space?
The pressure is 140mmHg
